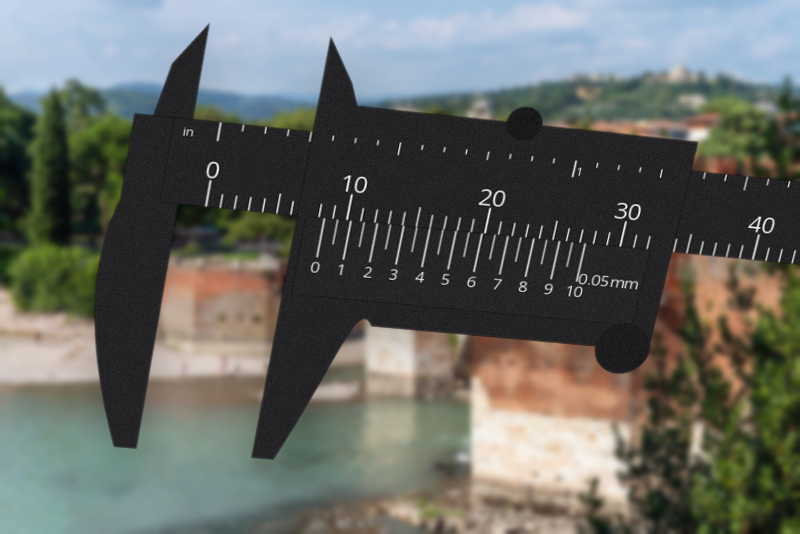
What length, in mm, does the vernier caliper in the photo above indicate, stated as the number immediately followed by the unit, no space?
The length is 8.4mm
